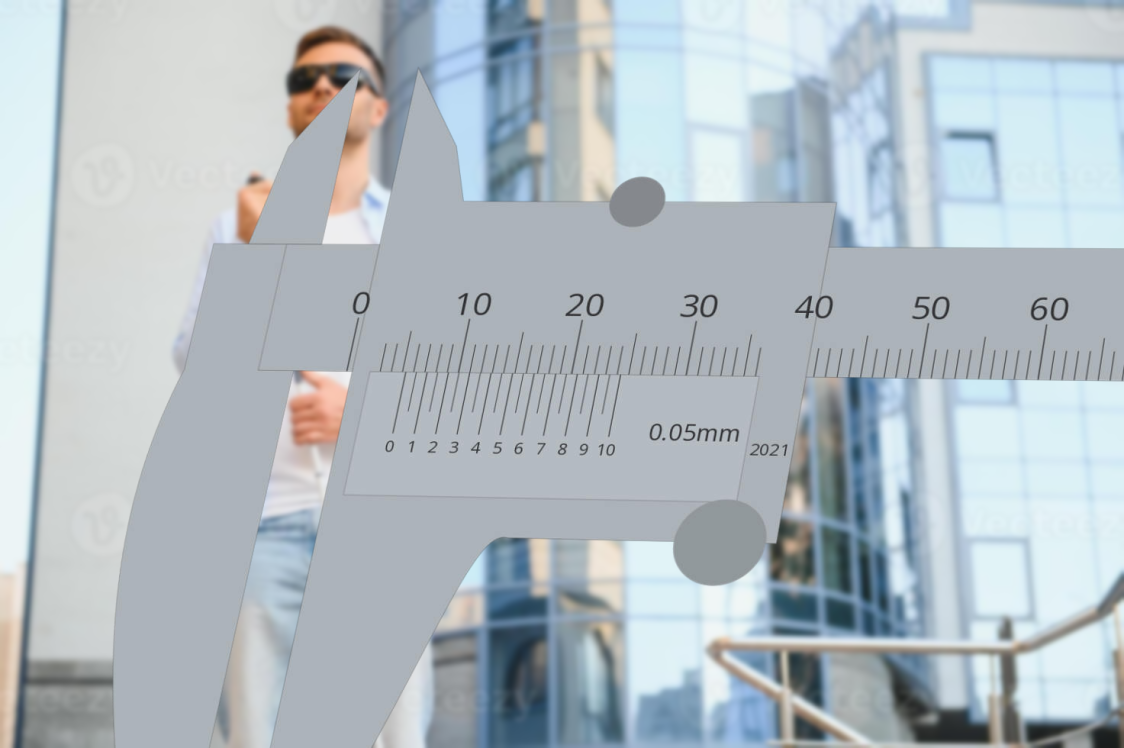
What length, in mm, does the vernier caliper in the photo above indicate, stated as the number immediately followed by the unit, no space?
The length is 5.3mm
